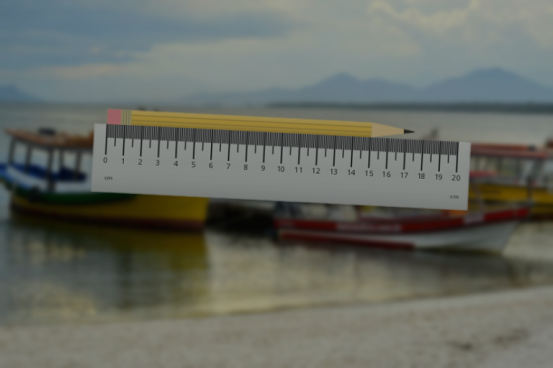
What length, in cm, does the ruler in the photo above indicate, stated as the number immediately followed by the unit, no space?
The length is 17.5cm
